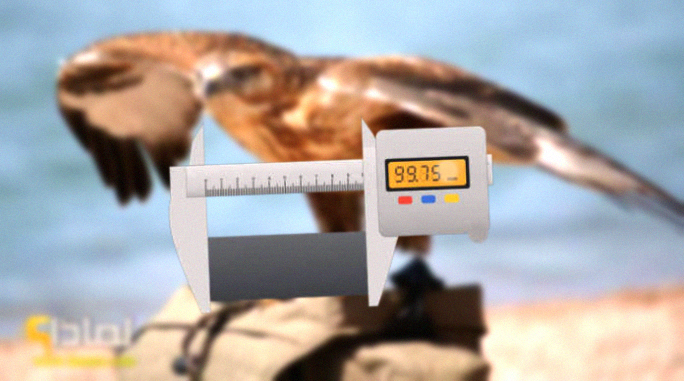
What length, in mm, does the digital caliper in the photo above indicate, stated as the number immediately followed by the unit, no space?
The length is 99.75mm
